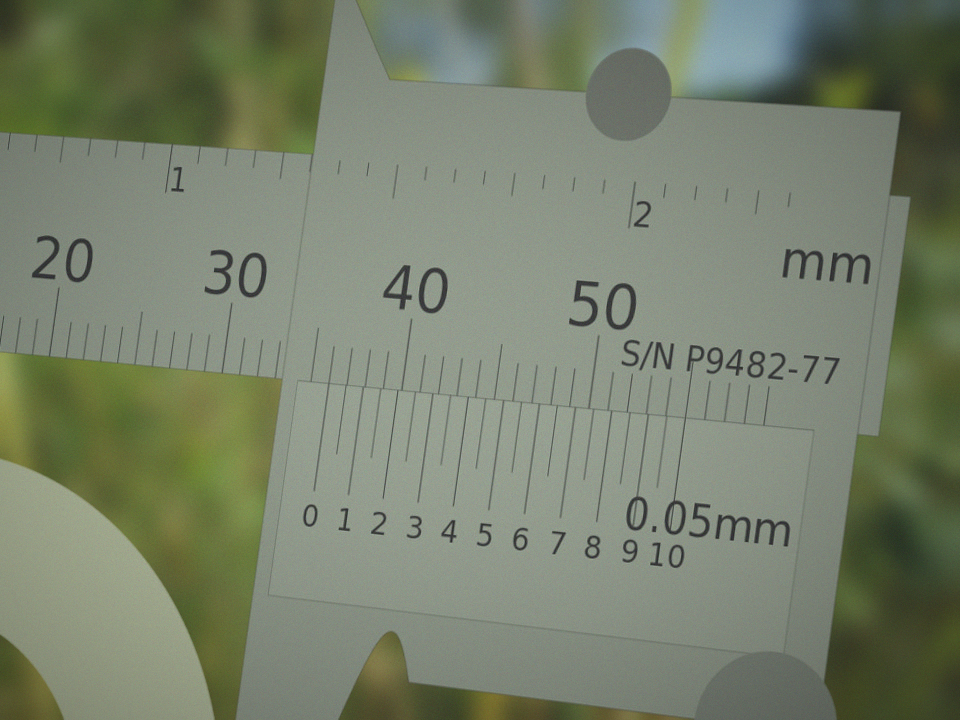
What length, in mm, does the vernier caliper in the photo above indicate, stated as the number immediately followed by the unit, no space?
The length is 36.0mm
